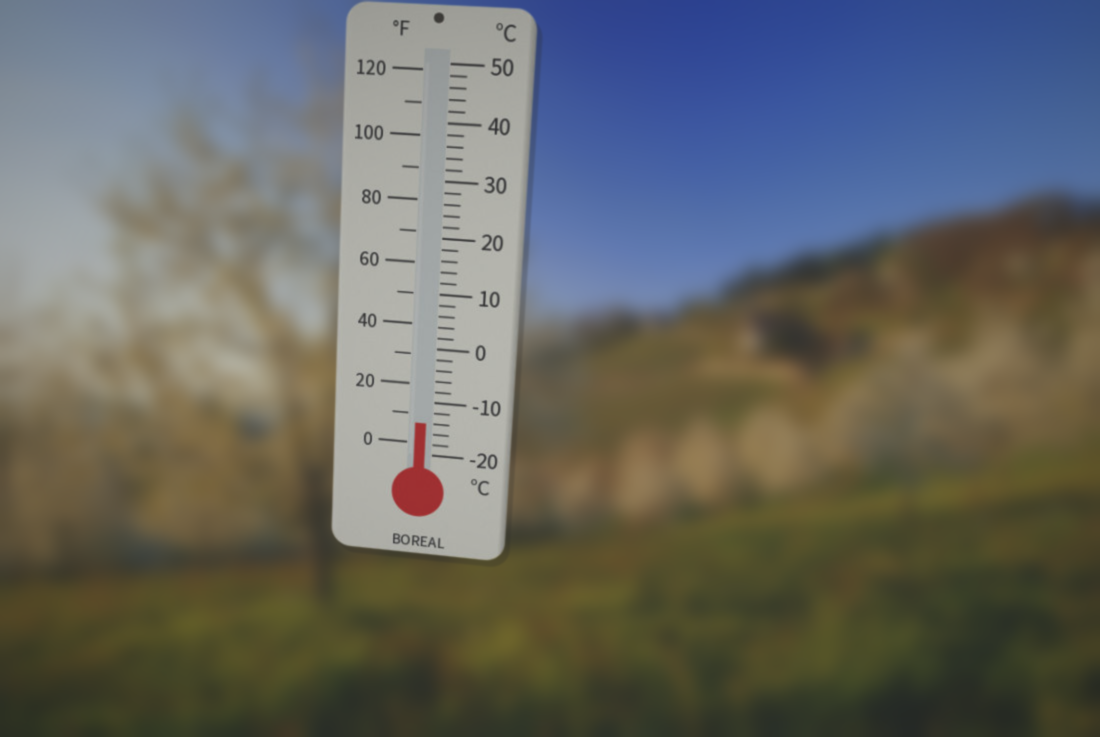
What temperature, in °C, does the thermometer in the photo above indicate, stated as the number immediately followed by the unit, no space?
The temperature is -14°C
